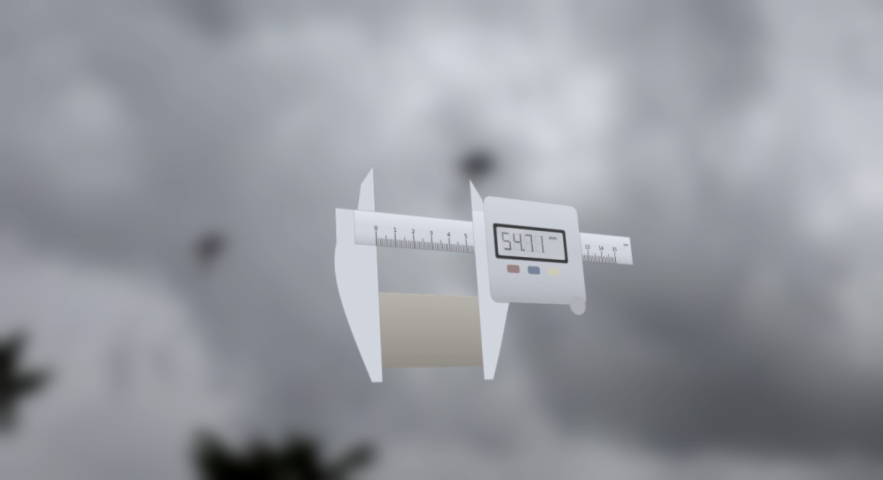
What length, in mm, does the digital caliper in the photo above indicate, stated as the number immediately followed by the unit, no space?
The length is 54.71mm
